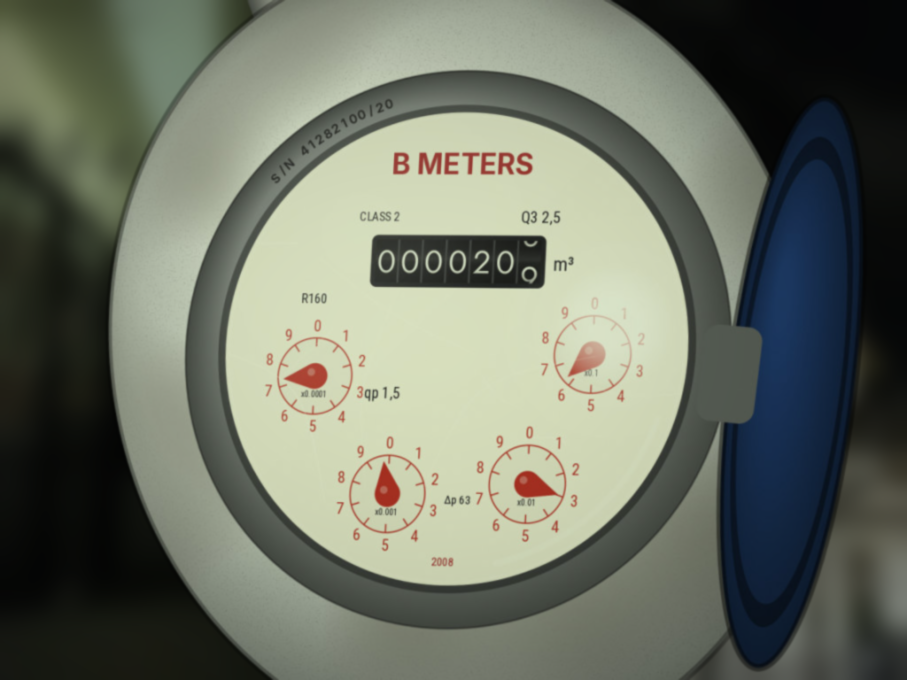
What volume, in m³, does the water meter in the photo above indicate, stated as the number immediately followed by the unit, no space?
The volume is 208.6297m³
